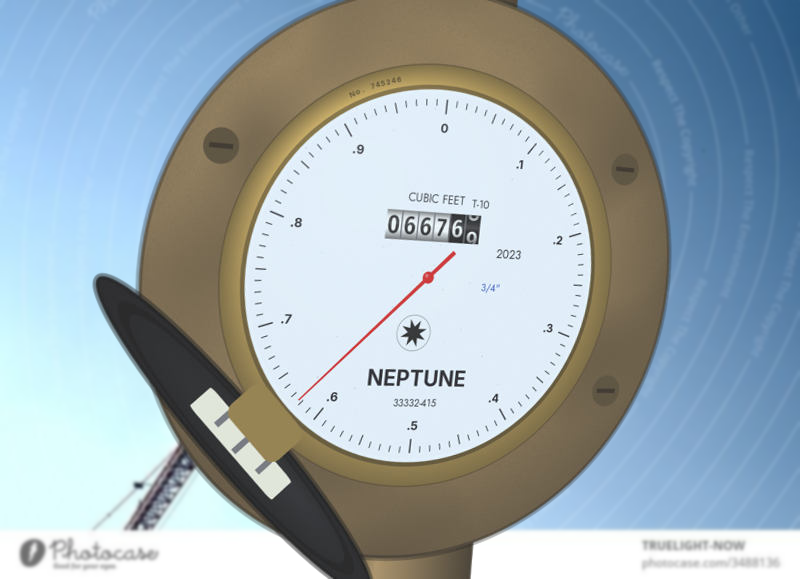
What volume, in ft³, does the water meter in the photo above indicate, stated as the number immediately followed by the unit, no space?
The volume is 66768.62ft³
